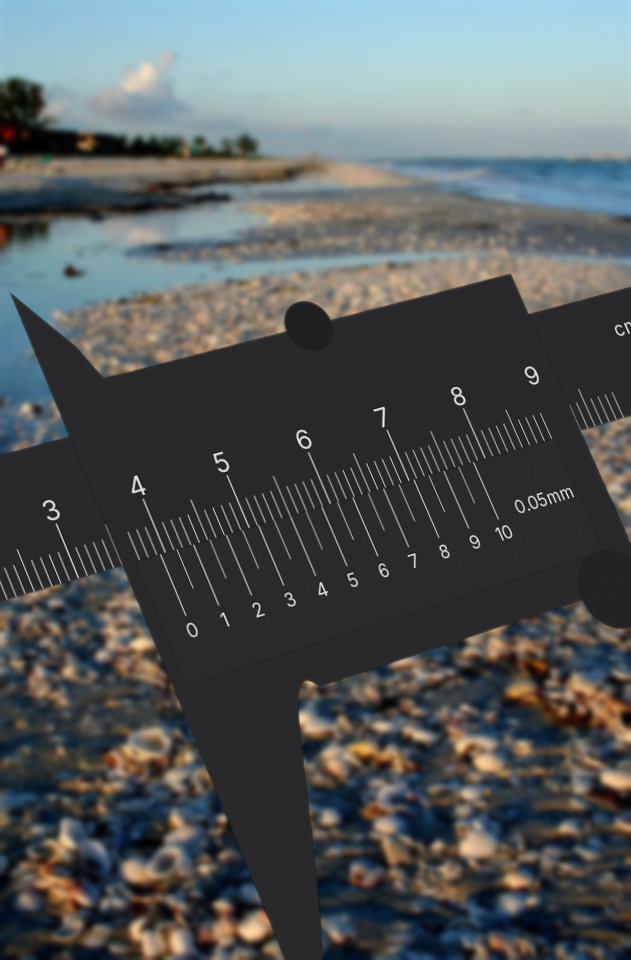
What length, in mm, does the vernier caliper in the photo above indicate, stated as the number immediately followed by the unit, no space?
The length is 39.4mm
